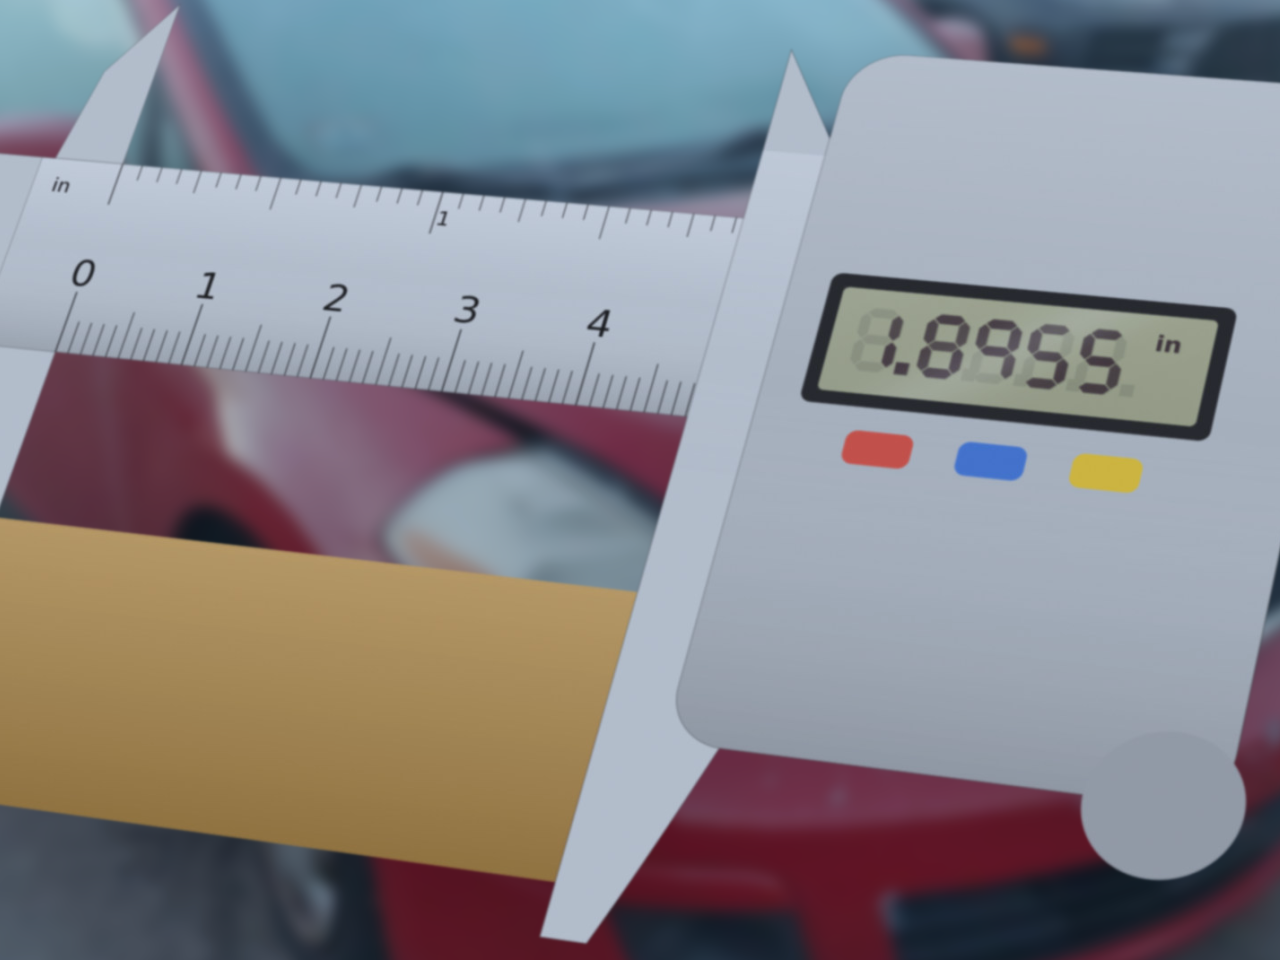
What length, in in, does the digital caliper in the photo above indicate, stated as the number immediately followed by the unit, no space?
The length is 1.8955in
